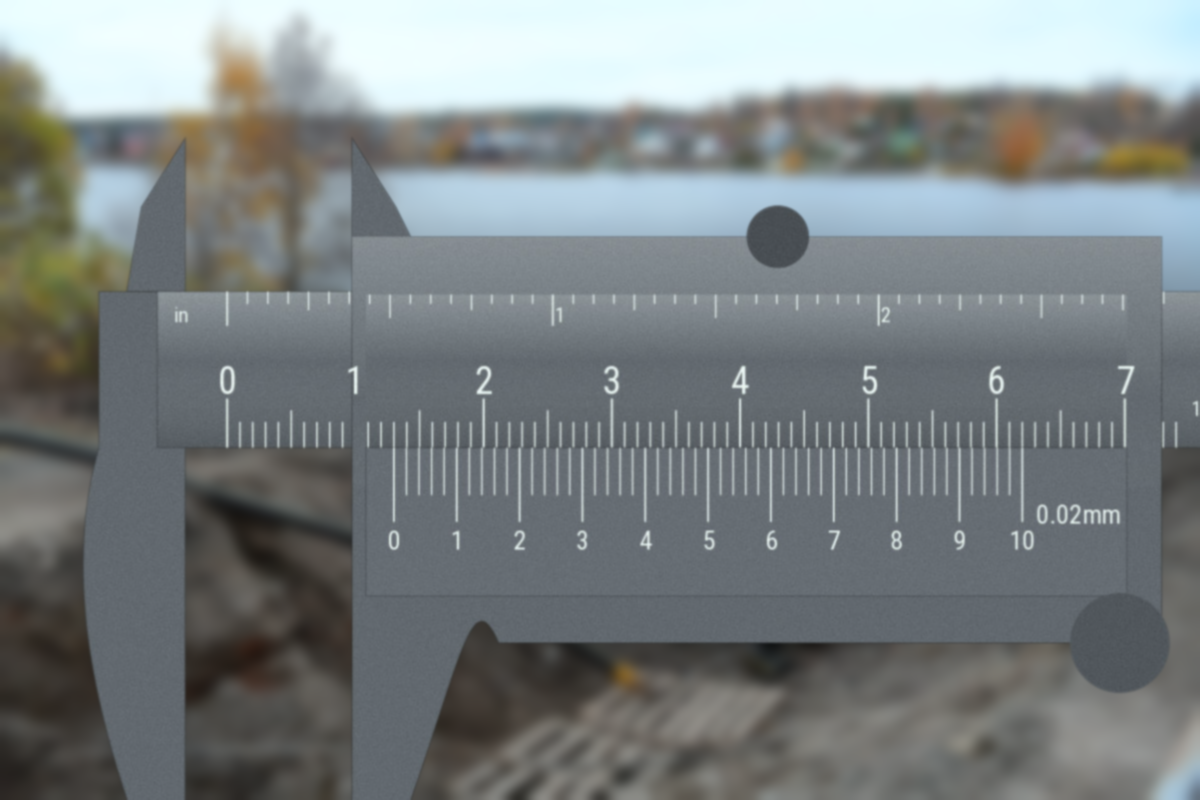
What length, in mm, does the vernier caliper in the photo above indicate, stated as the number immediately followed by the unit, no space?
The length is 13.0mm
